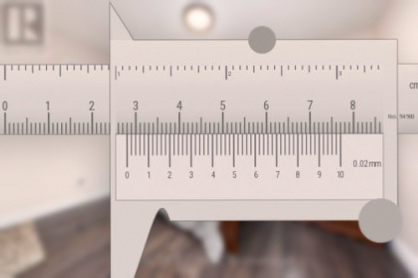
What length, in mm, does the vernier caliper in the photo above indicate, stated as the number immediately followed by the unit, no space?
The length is 28.0mm
